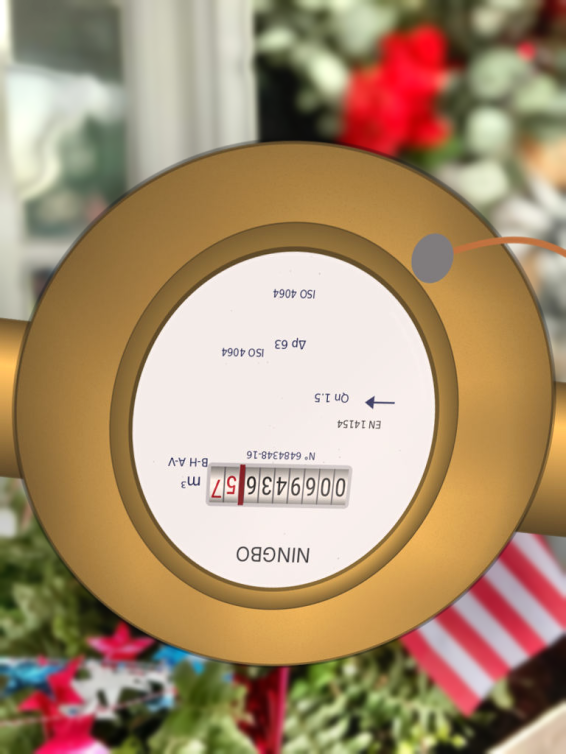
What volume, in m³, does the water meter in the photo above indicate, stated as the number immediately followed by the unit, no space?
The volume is 69436.57m³
